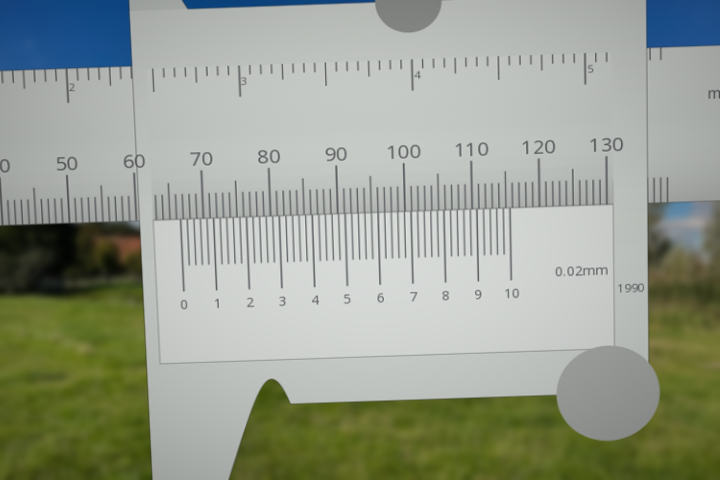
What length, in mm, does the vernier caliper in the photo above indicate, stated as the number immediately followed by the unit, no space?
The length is 66.6mm
